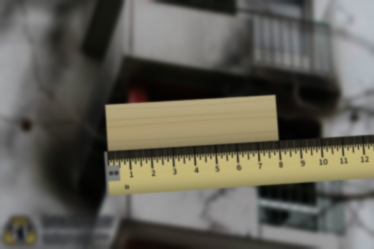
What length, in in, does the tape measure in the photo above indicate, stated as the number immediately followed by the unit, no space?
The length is 8in
